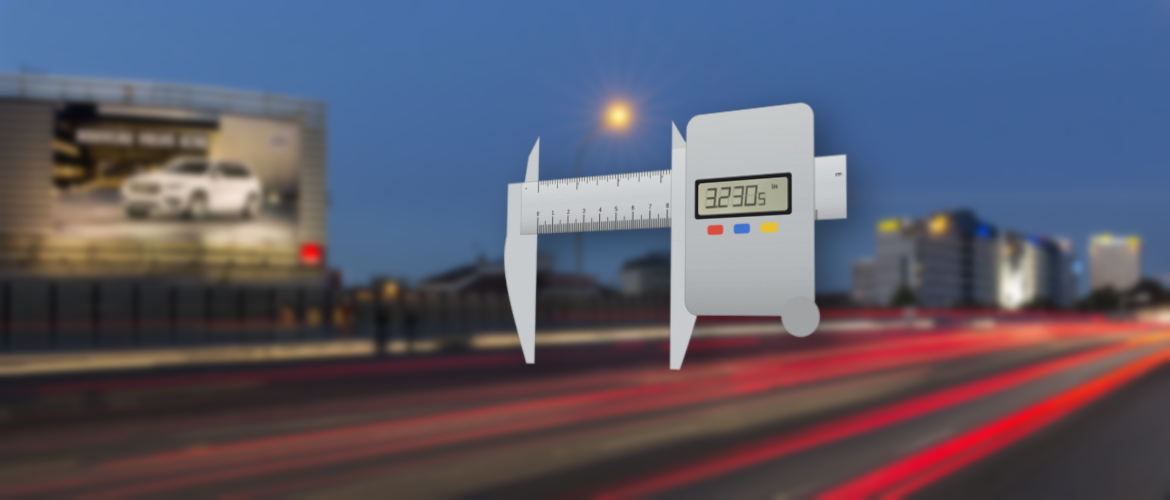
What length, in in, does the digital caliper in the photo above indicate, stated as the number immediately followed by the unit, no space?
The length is 3.2305in
